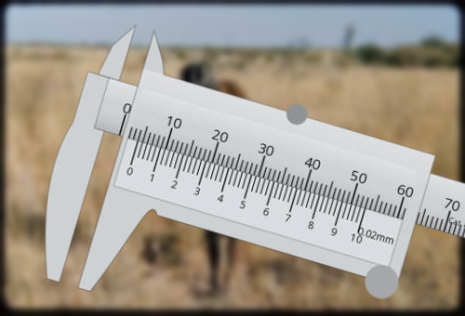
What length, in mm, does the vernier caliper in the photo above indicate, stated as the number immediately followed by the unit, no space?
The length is 4.0mm
